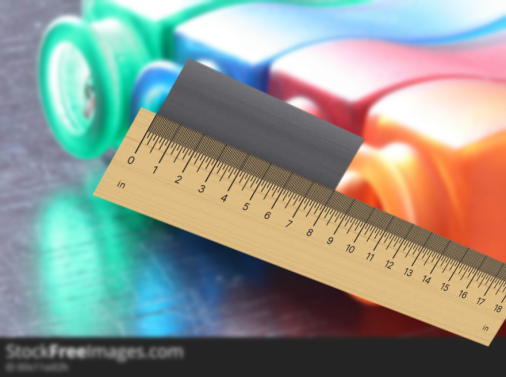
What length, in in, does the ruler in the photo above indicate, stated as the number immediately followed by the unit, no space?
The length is 8in
